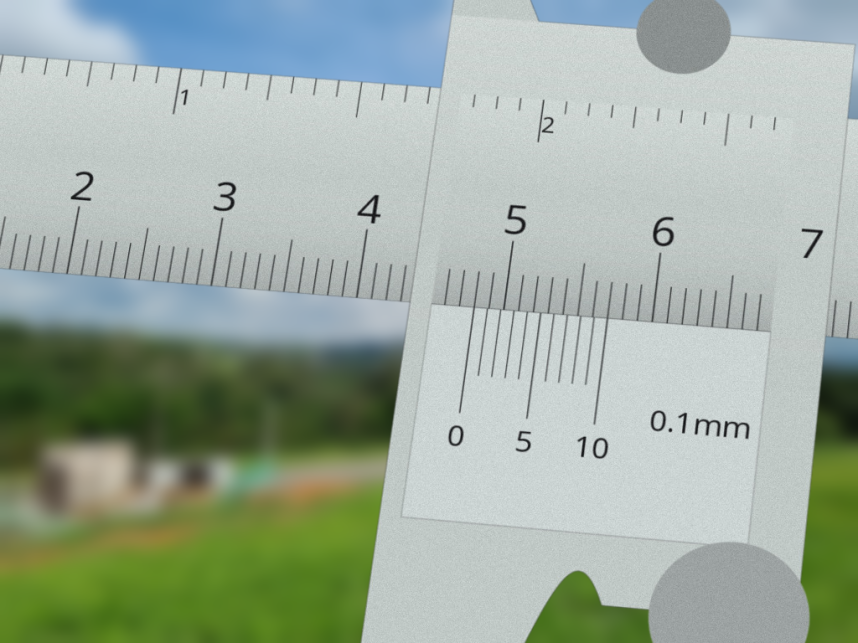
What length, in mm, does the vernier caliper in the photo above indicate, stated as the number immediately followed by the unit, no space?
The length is 48.0mm
